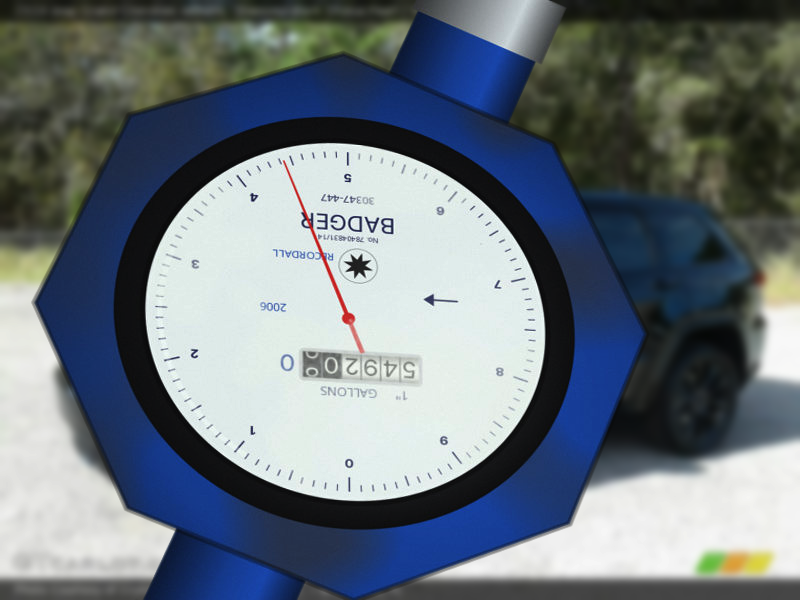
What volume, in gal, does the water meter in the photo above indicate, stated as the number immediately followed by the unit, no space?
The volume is 5492084.4gal
